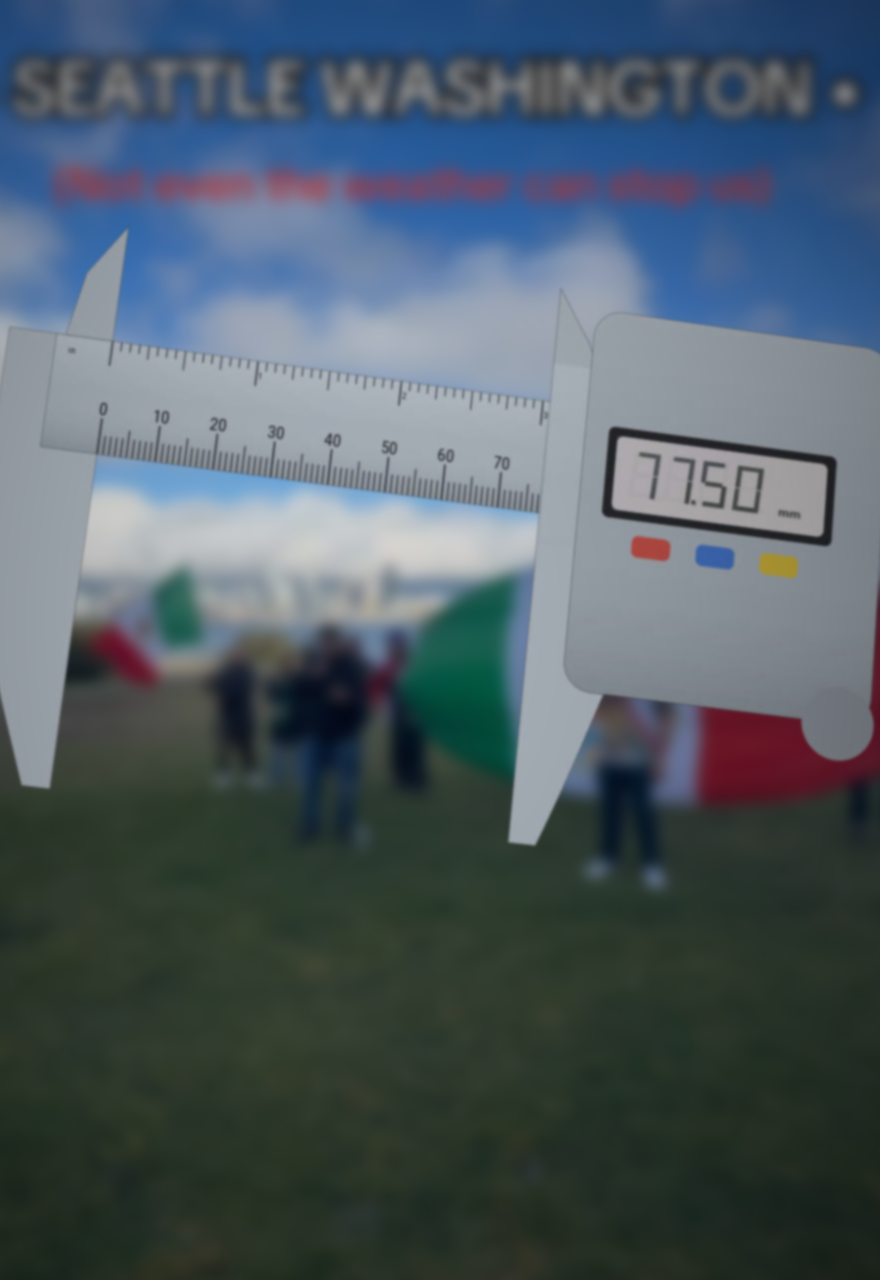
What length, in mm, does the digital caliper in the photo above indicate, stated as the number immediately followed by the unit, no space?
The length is 77.50mm
